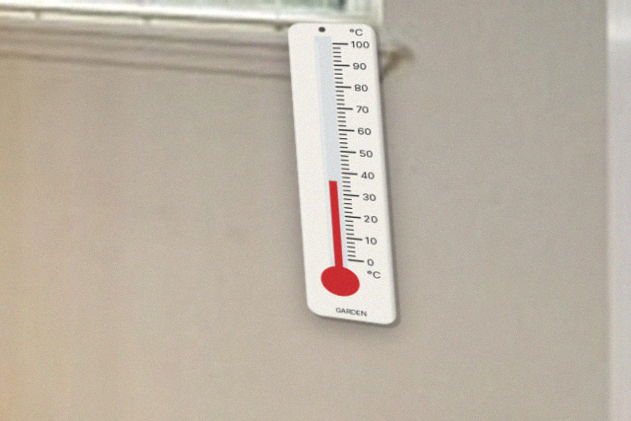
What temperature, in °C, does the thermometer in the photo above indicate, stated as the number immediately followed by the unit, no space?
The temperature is 36°C
